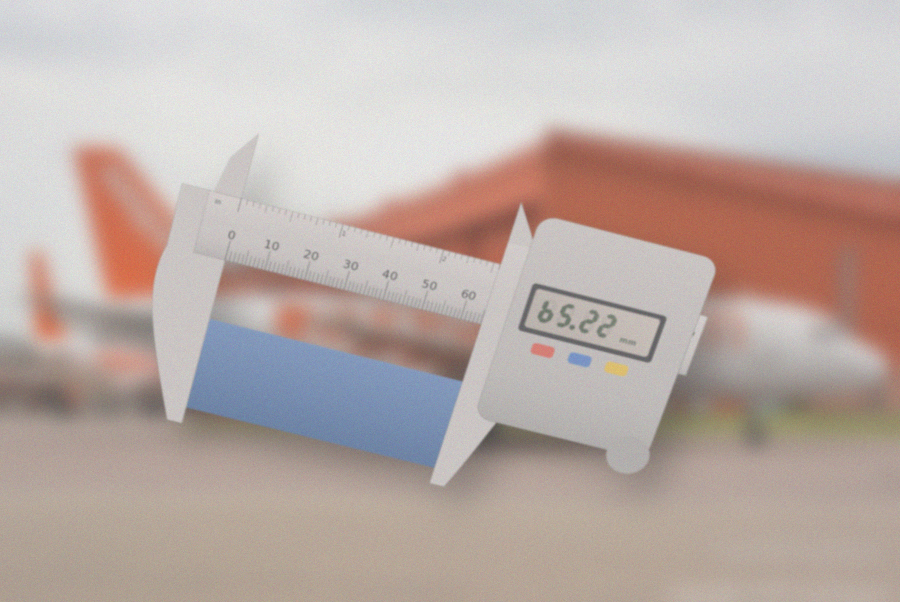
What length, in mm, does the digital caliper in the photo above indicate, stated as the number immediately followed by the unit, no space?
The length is 65.22mm
